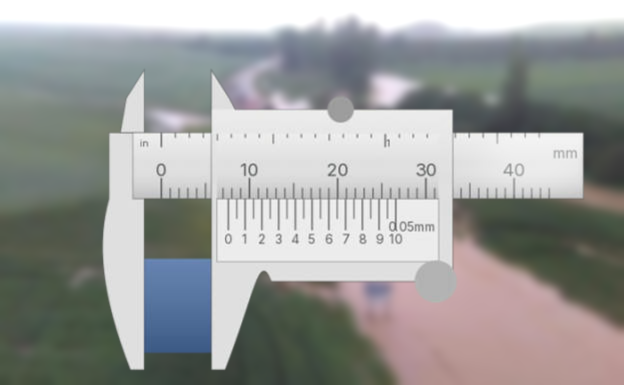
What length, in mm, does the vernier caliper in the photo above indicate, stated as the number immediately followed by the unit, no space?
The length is 7.6mm
